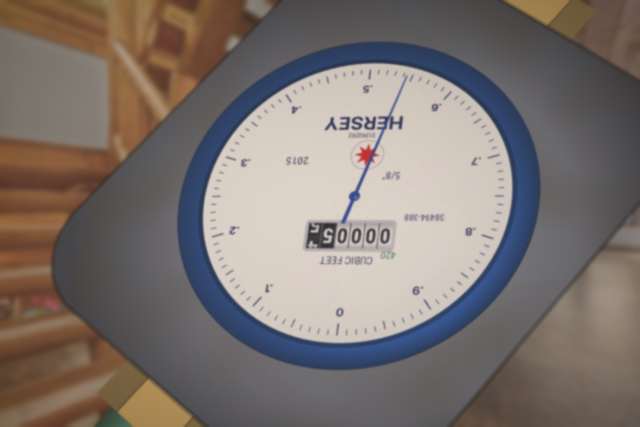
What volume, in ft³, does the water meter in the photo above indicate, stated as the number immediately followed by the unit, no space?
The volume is 54.54ft³
